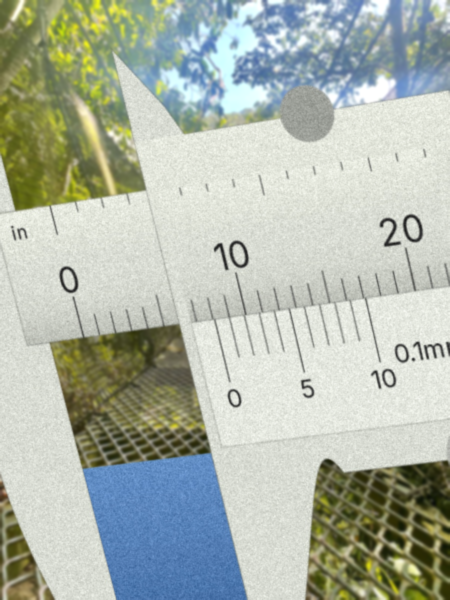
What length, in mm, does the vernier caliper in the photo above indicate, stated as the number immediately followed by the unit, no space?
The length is 8.1mm
